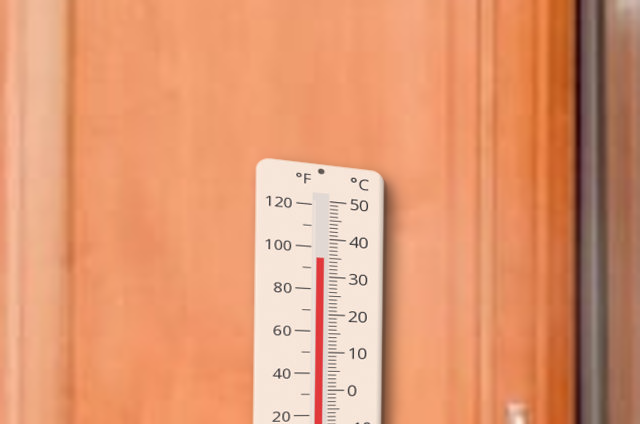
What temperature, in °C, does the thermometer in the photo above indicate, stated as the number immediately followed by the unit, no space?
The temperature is 35°C
